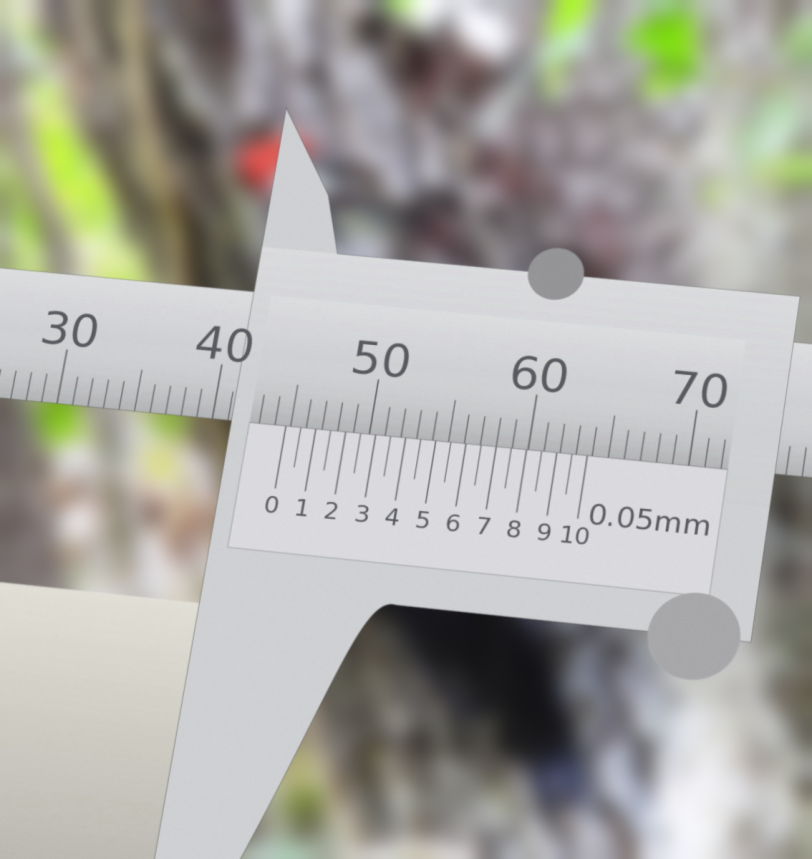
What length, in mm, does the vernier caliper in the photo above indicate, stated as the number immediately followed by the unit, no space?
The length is 44.7mm
